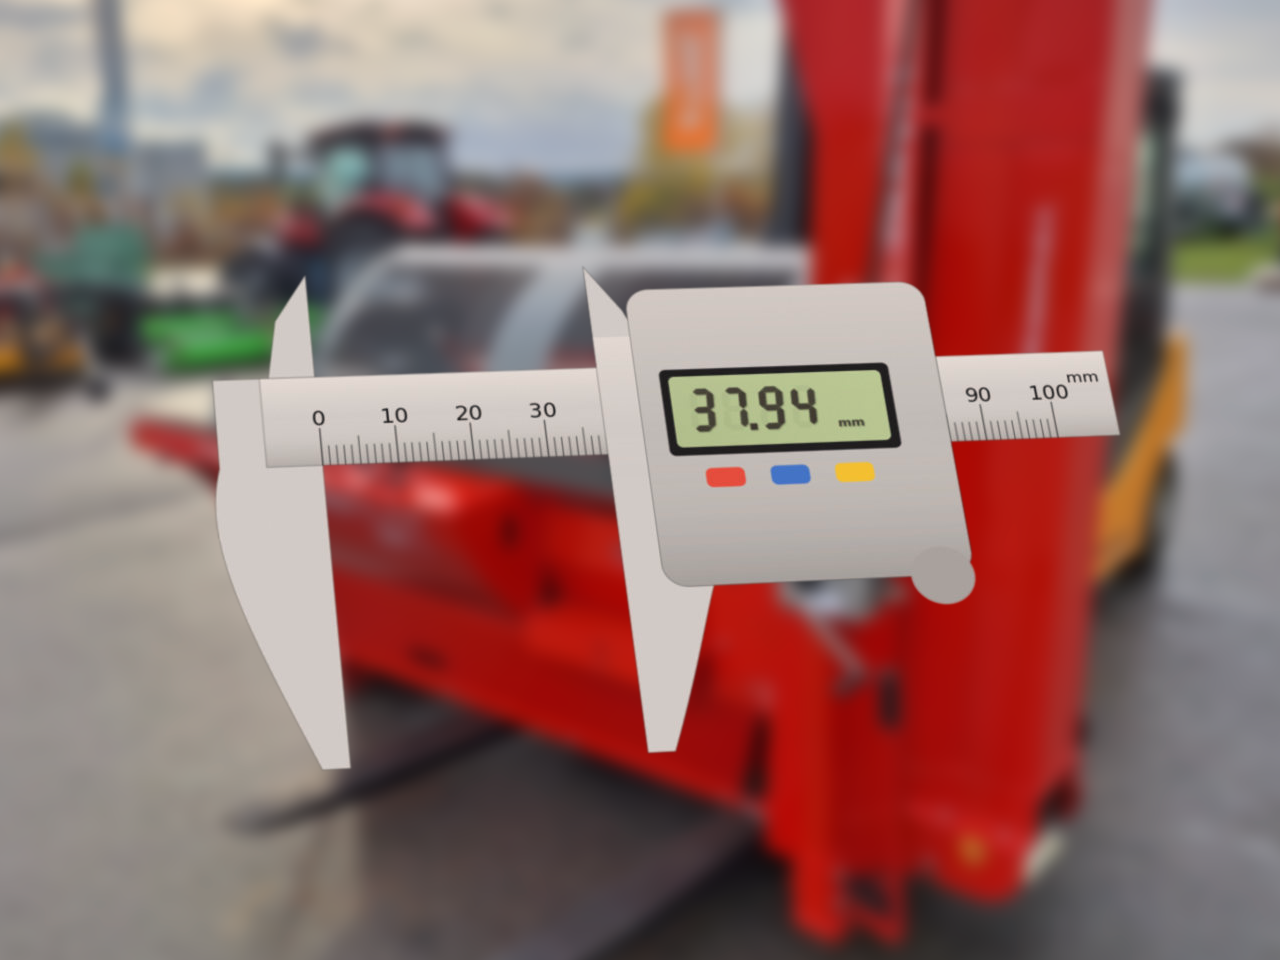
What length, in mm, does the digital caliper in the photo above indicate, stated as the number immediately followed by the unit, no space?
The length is 37.94mm
